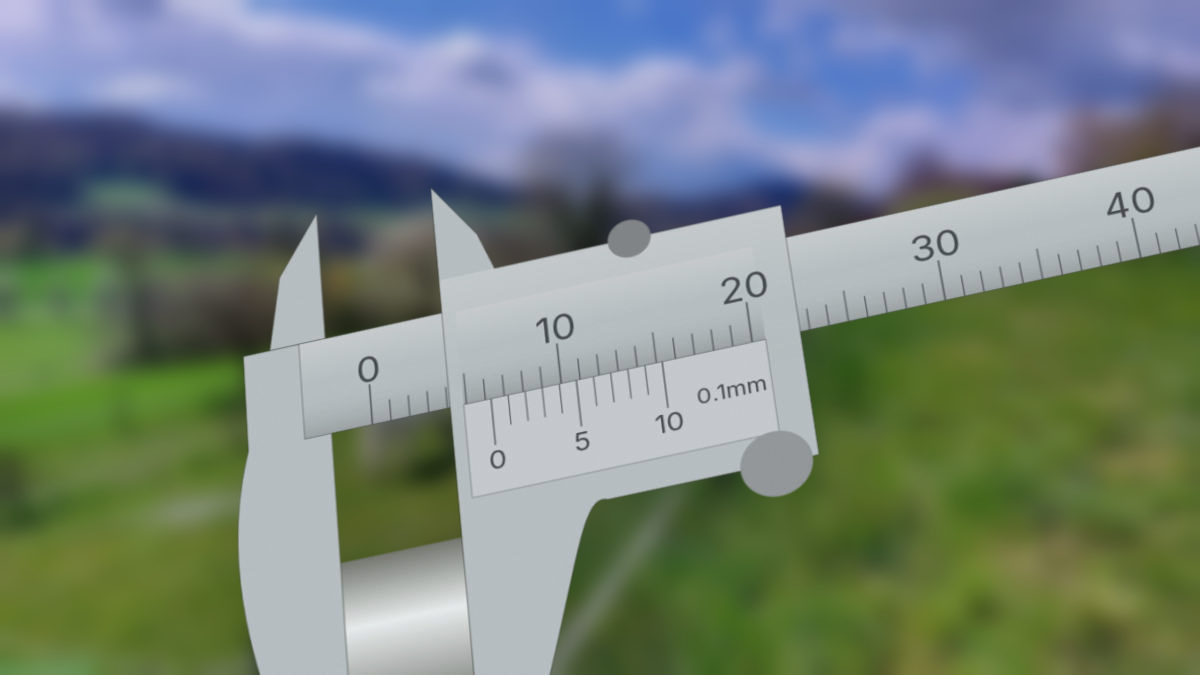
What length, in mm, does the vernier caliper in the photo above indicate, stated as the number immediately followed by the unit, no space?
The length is 6.3mm
